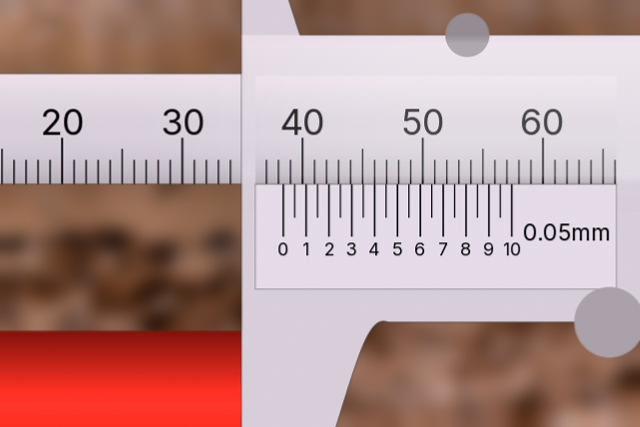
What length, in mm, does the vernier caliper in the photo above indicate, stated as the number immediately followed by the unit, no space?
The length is 38.4mm
